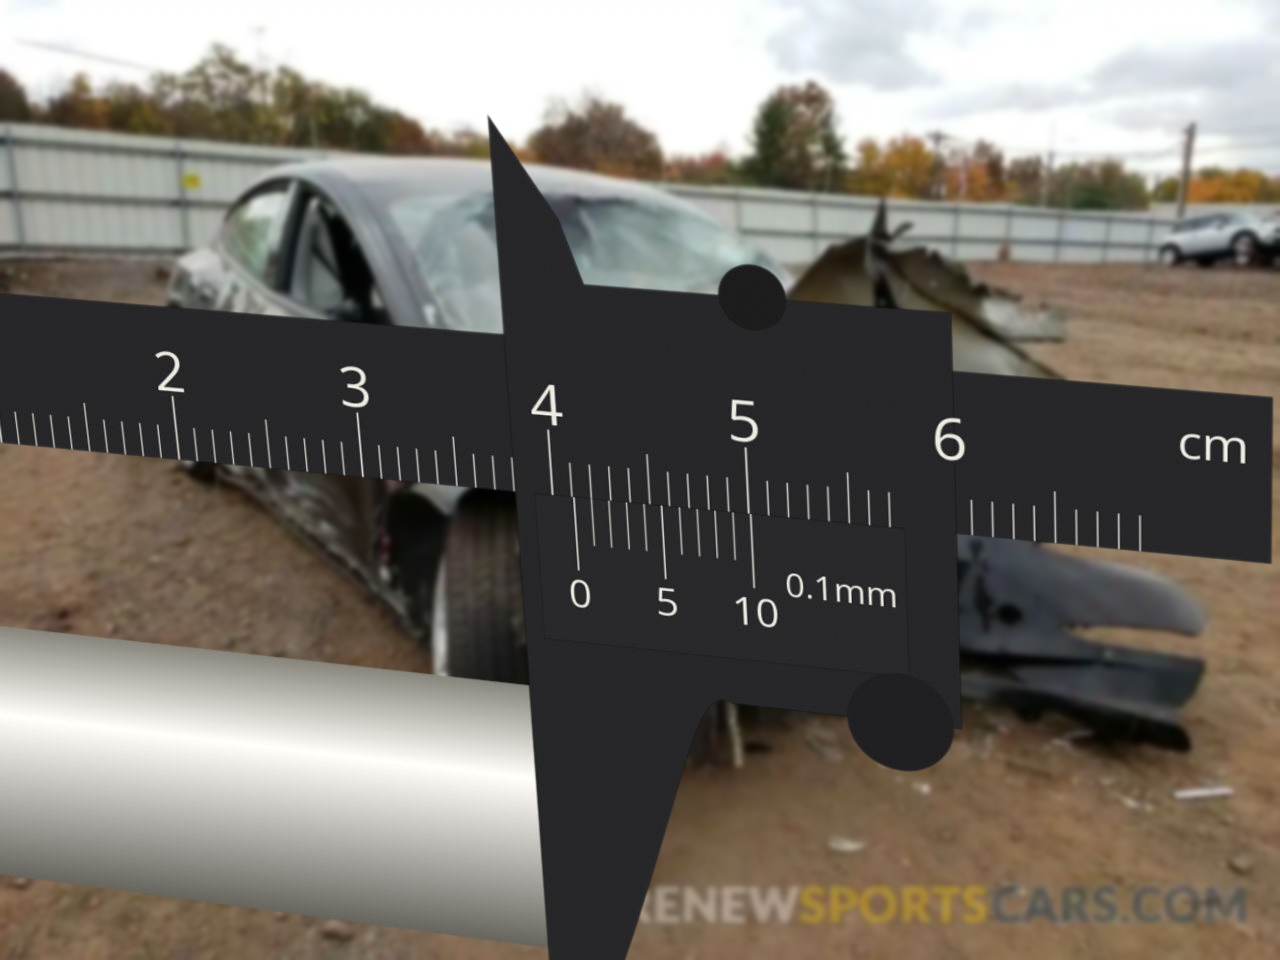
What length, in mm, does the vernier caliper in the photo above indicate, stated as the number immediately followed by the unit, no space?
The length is 41.1mm
